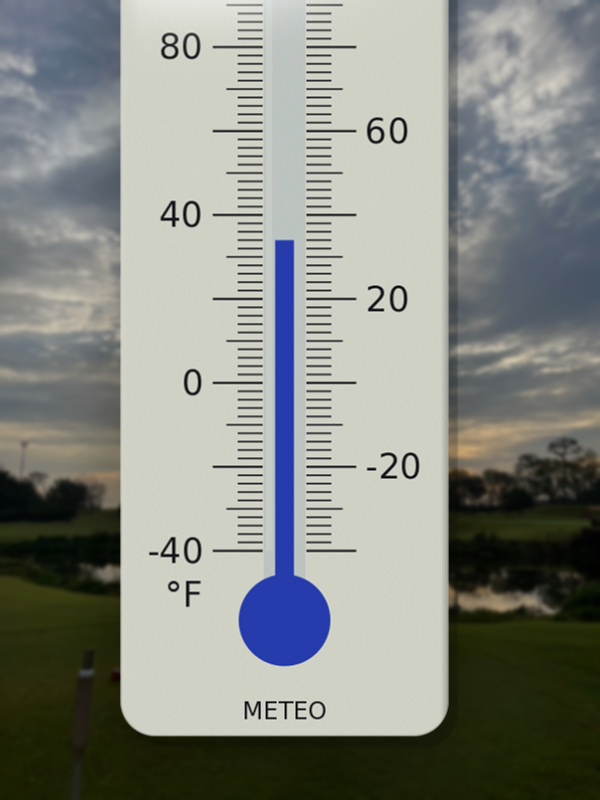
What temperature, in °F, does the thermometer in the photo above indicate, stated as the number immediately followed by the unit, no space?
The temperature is 34°F
